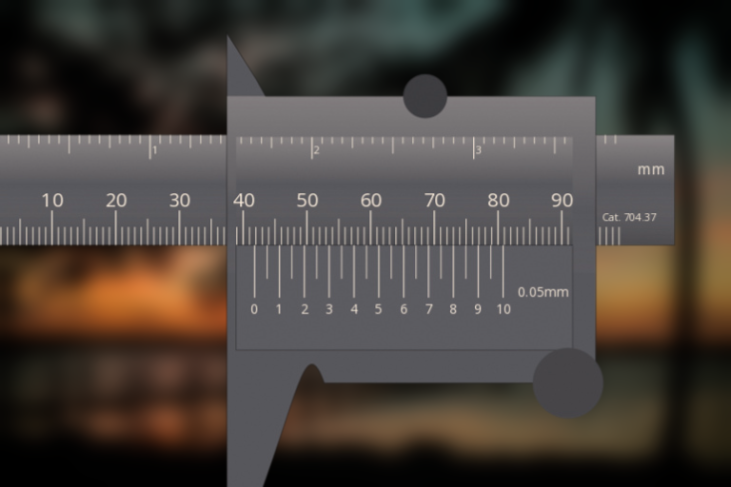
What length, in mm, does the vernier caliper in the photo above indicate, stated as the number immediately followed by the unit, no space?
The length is 41.8mm
